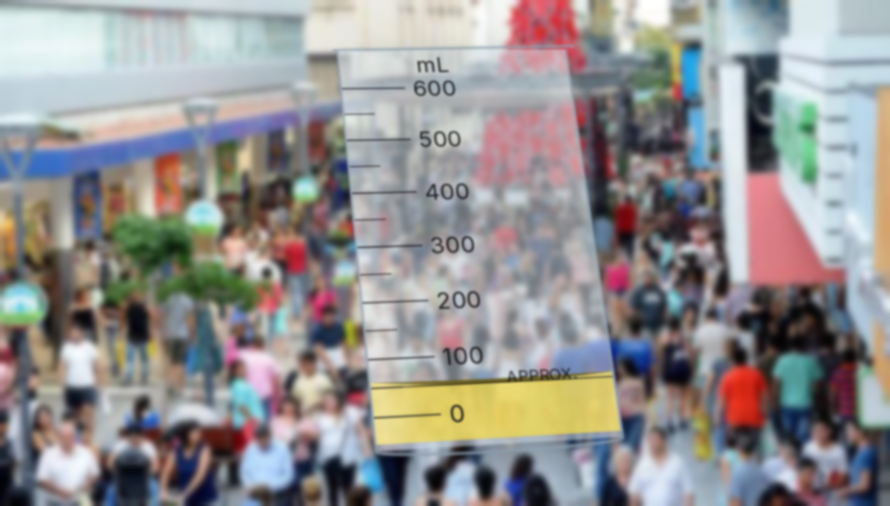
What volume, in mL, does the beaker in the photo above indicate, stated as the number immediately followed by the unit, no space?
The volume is 50mL
